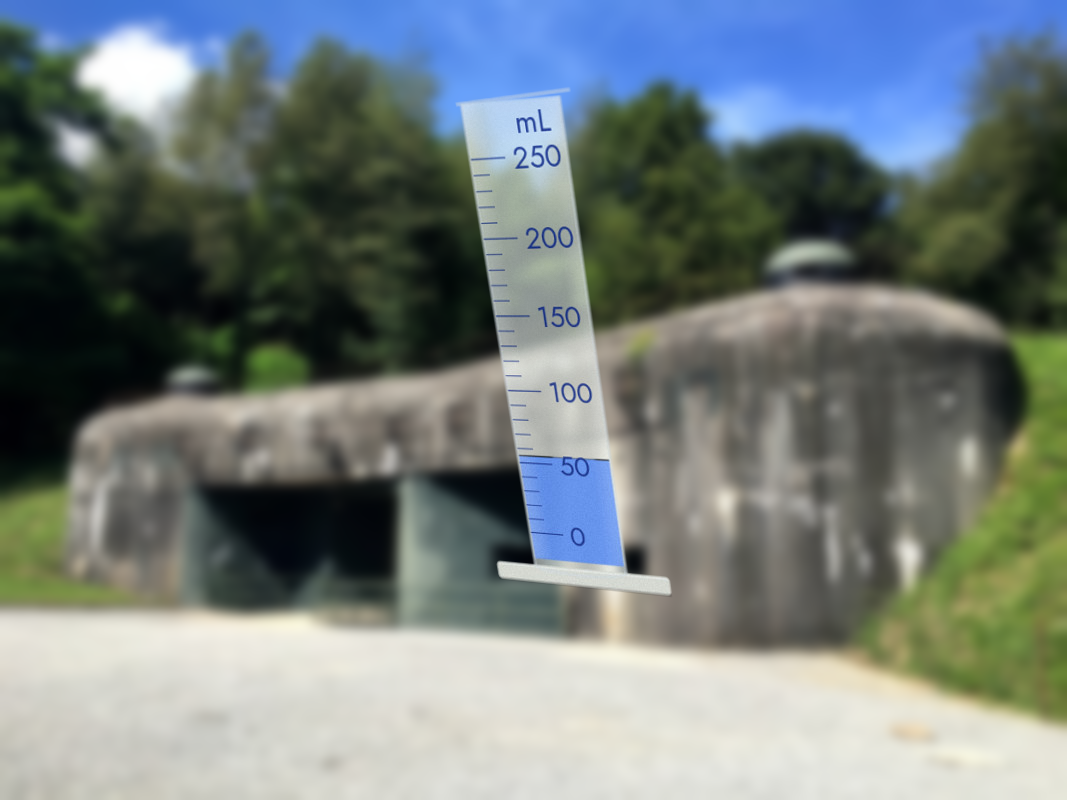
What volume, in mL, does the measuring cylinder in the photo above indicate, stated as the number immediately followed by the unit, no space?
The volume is 55mL
